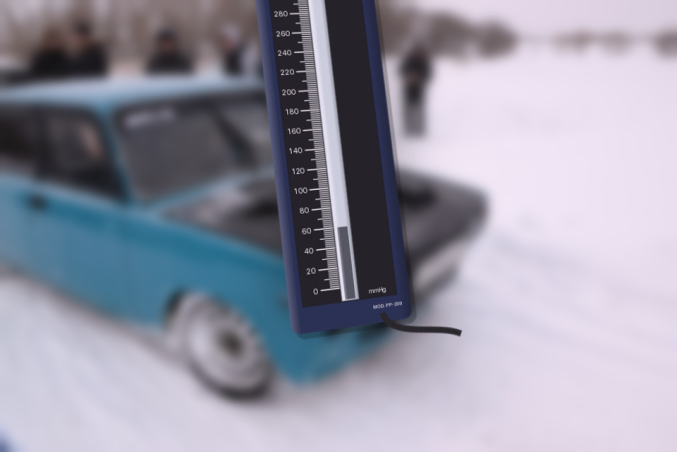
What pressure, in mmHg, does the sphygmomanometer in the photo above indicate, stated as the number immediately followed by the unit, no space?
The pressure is 60mmHg
